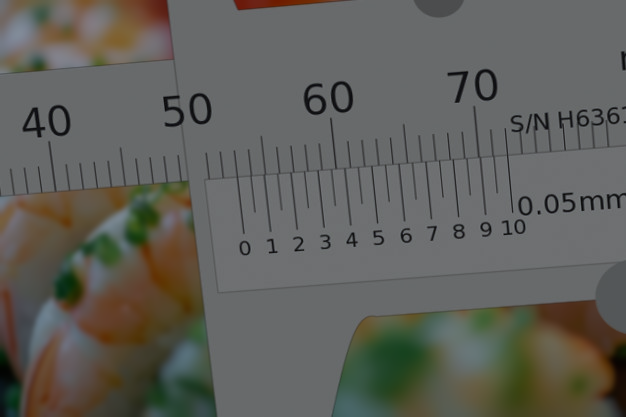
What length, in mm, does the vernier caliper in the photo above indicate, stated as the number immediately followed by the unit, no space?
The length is 53.0mm
